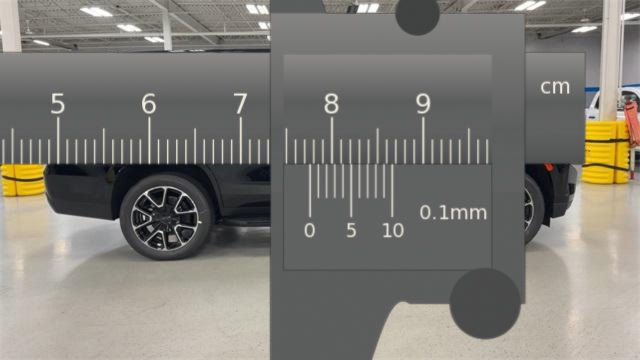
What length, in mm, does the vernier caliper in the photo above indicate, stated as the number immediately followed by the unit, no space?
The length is 77.6mm
